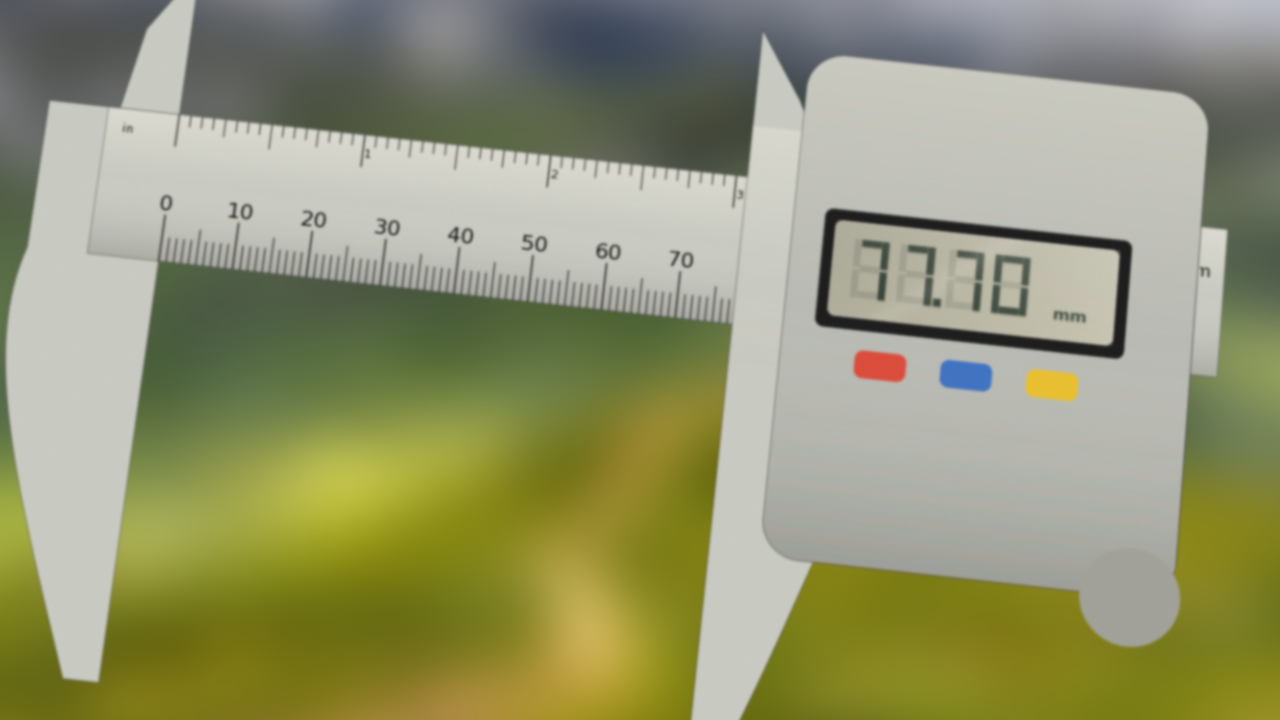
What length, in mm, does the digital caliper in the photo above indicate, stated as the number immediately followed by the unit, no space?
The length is 77.70mm
